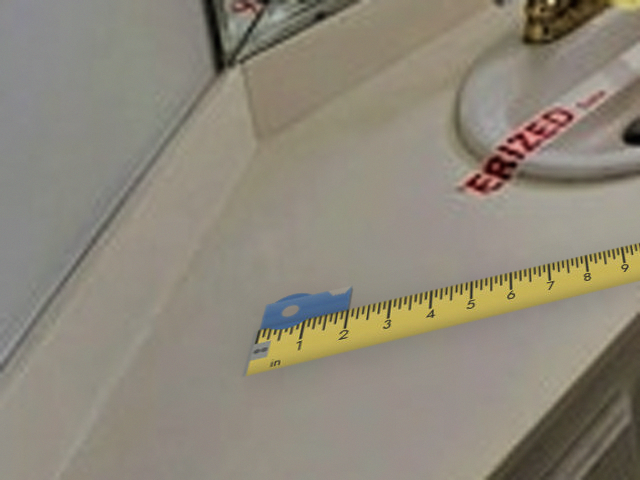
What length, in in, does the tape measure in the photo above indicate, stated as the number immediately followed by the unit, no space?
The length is 2in
